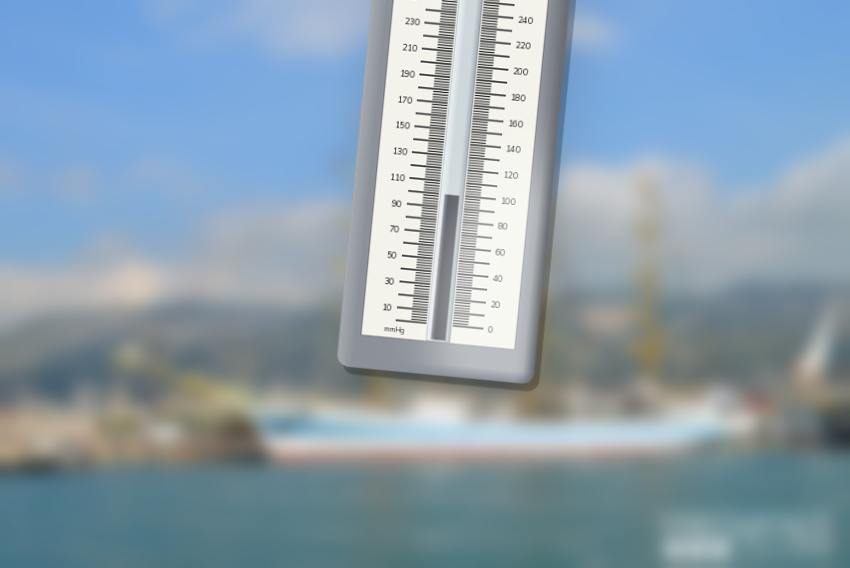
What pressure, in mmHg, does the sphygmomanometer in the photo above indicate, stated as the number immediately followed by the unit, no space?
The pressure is 100mmHg
